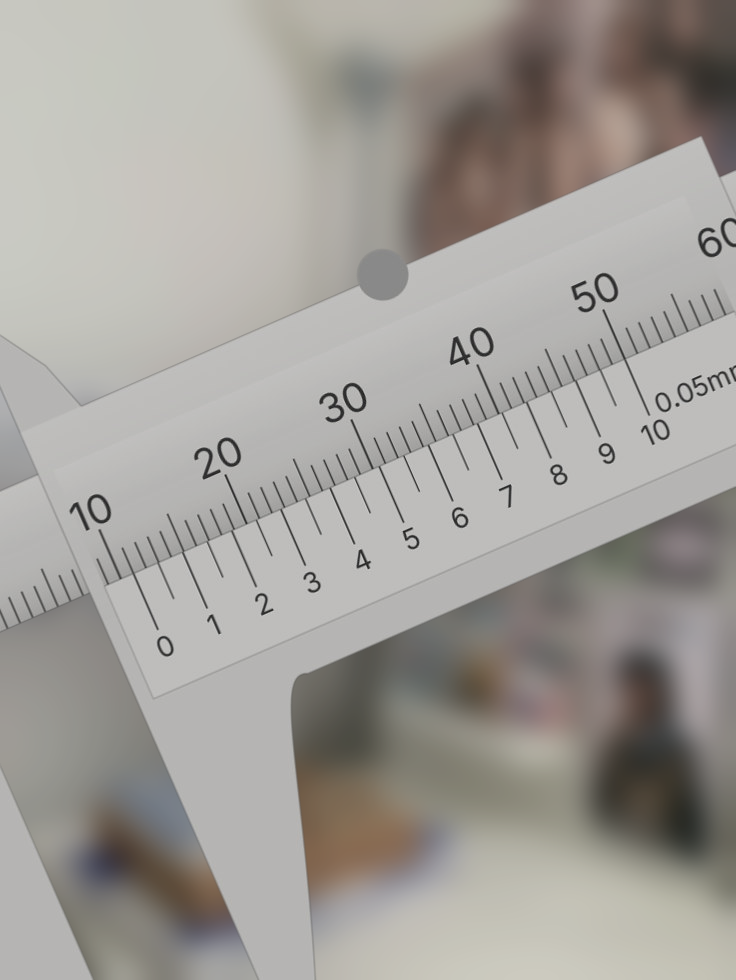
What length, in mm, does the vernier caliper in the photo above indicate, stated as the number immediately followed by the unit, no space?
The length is 11.0mm
